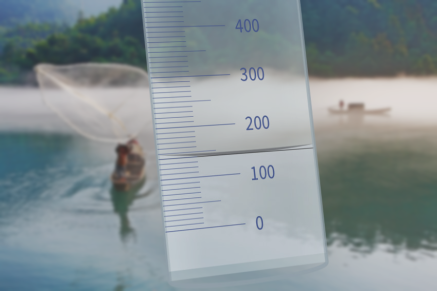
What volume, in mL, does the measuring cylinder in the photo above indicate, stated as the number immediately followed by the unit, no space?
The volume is 140mL
